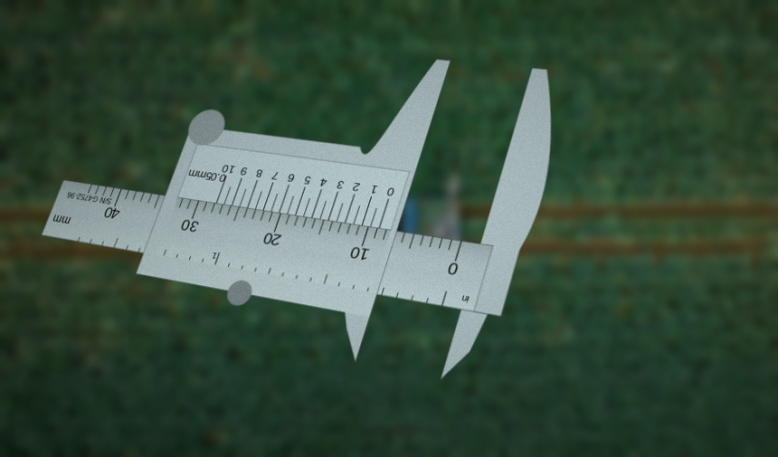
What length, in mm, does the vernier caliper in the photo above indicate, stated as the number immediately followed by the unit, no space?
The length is 8.8mm
